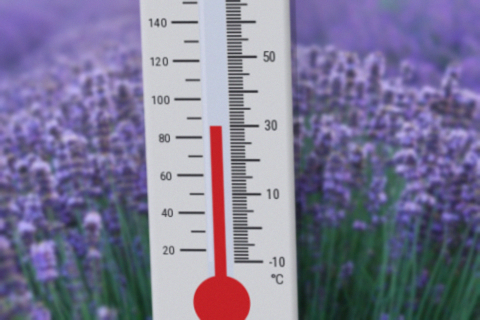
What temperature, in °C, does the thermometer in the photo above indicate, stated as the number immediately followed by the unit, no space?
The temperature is 30°C
